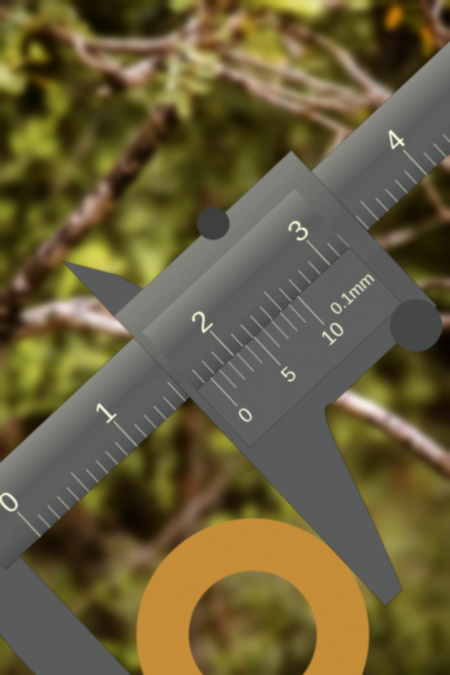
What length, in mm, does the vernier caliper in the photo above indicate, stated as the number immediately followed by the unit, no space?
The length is 17.6mm
